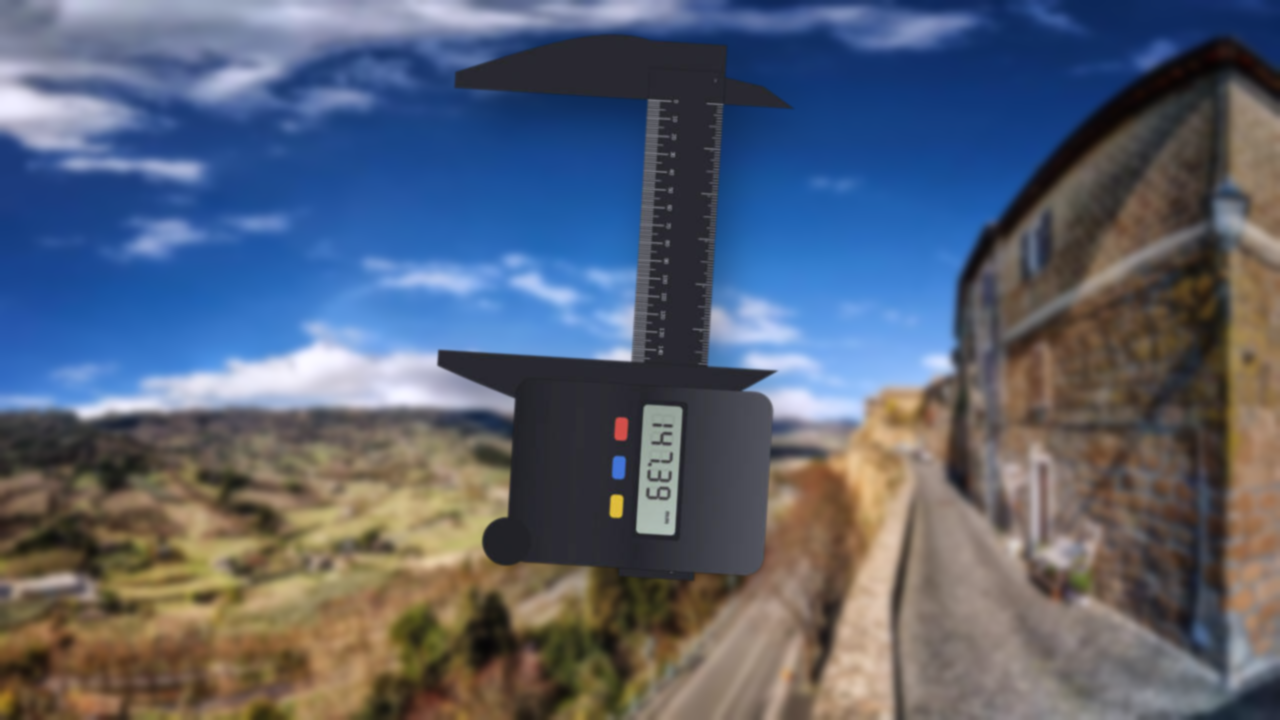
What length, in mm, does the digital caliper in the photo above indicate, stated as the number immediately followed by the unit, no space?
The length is 147.39mm
